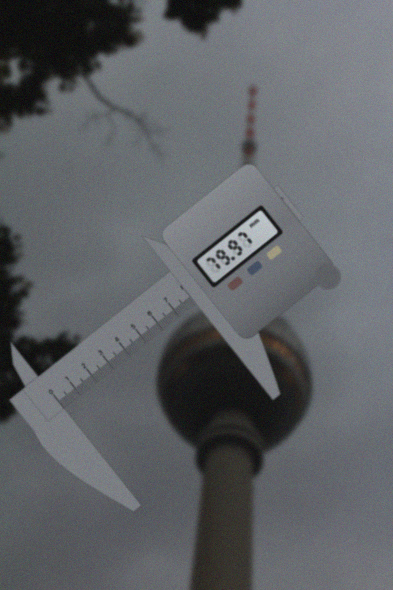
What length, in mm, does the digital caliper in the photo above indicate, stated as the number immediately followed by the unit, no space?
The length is 79.97mm
